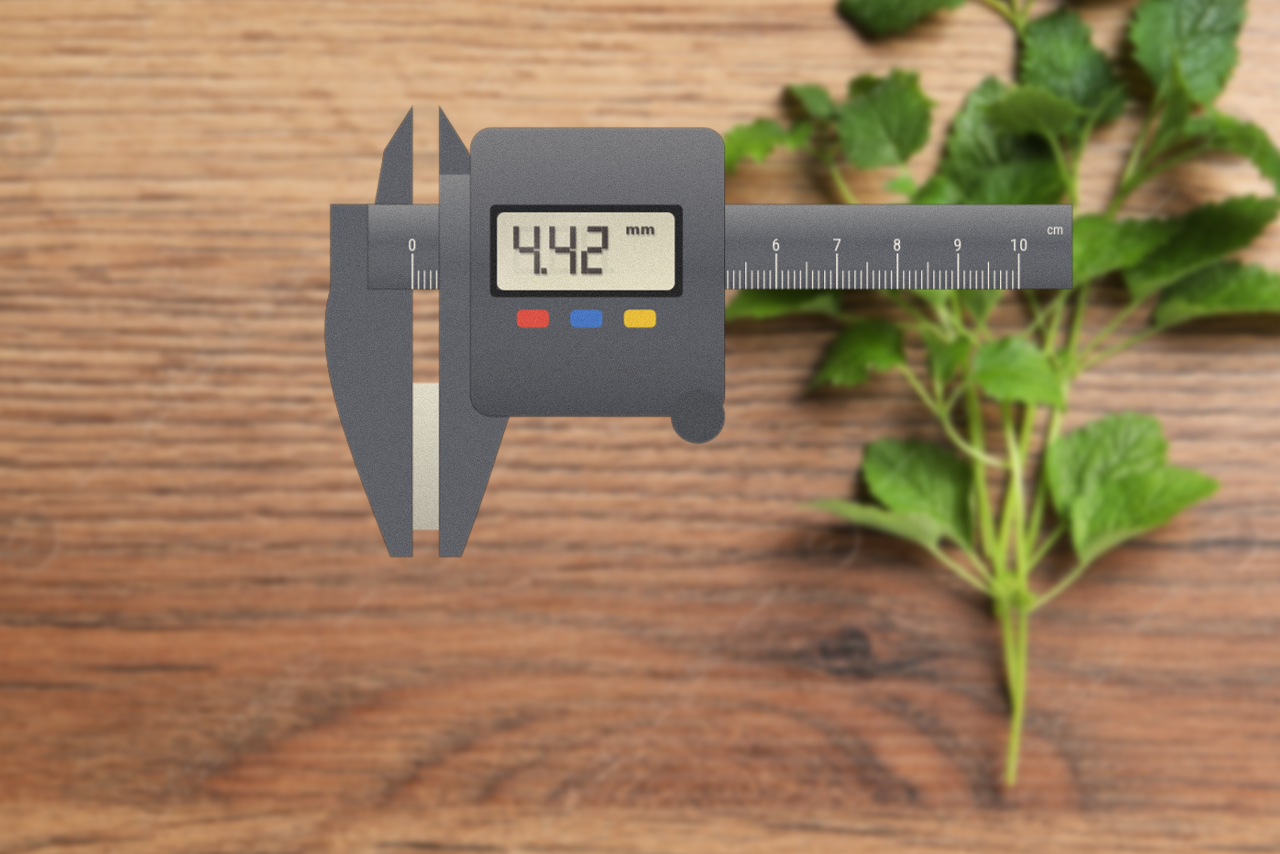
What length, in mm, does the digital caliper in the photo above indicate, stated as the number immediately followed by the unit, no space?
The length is 4.42mm
